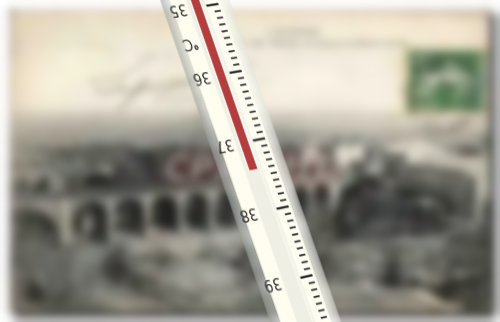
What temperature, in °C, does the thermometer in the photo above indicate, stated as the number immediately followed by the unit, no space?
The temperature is 37.4°C
